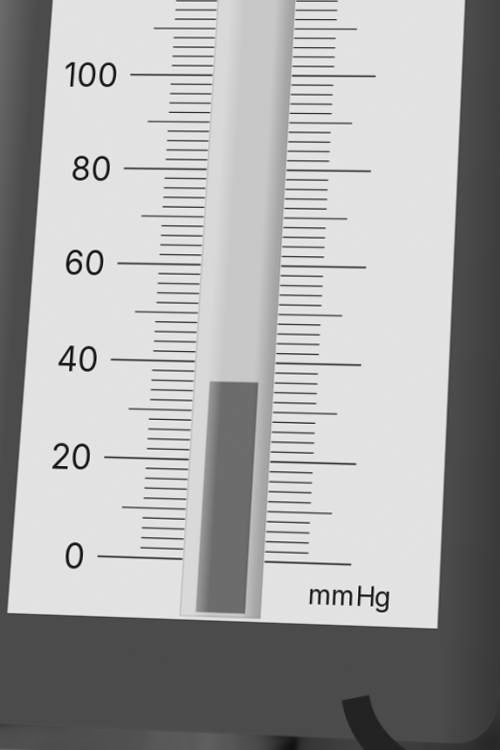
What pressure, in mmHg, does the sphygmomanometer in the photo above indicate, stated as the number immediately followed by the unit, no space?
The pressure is 36mmHg
